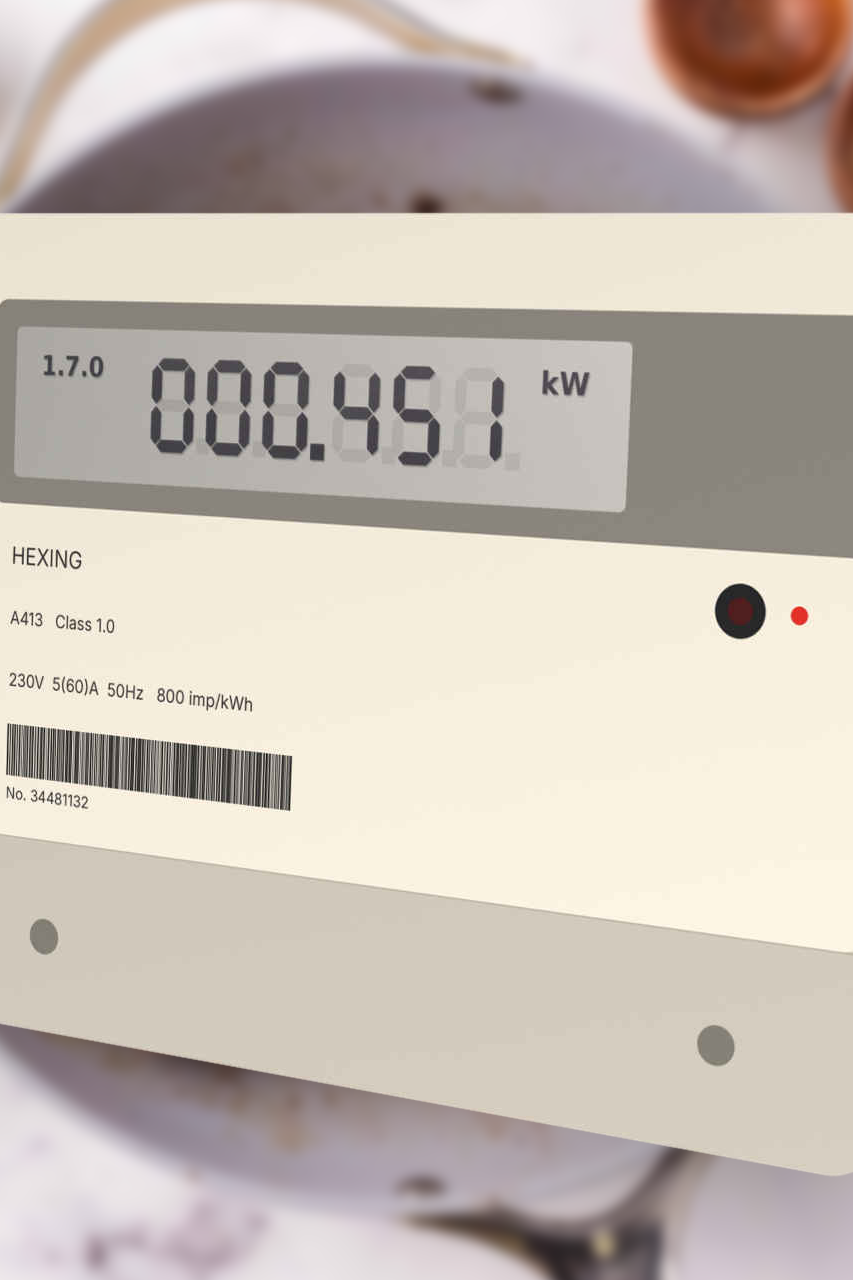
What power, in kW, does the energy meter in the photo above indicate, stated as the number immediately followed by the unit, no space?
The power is 0.451kW
